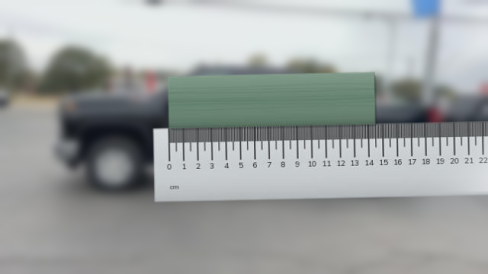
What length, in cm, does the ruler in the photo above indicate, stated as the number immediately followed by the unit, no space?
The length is 14.5cm
